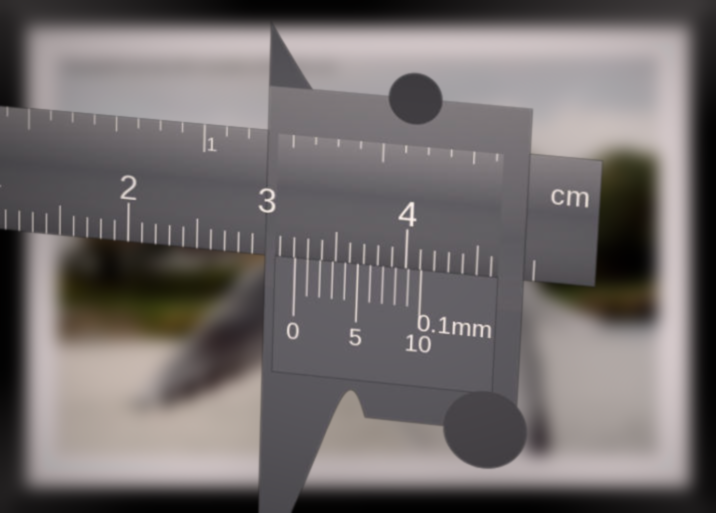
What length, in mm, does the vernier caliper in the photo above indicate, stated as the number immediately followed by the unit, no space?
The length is 32.1mm
